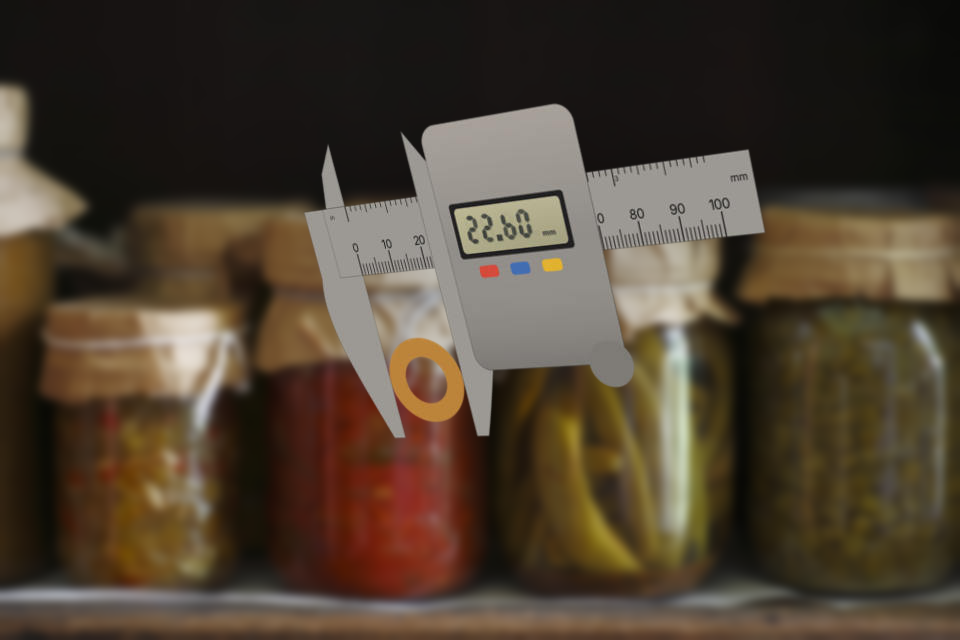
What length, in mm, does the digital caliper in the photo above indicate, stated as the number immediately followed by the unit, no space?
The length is 22.60mm
